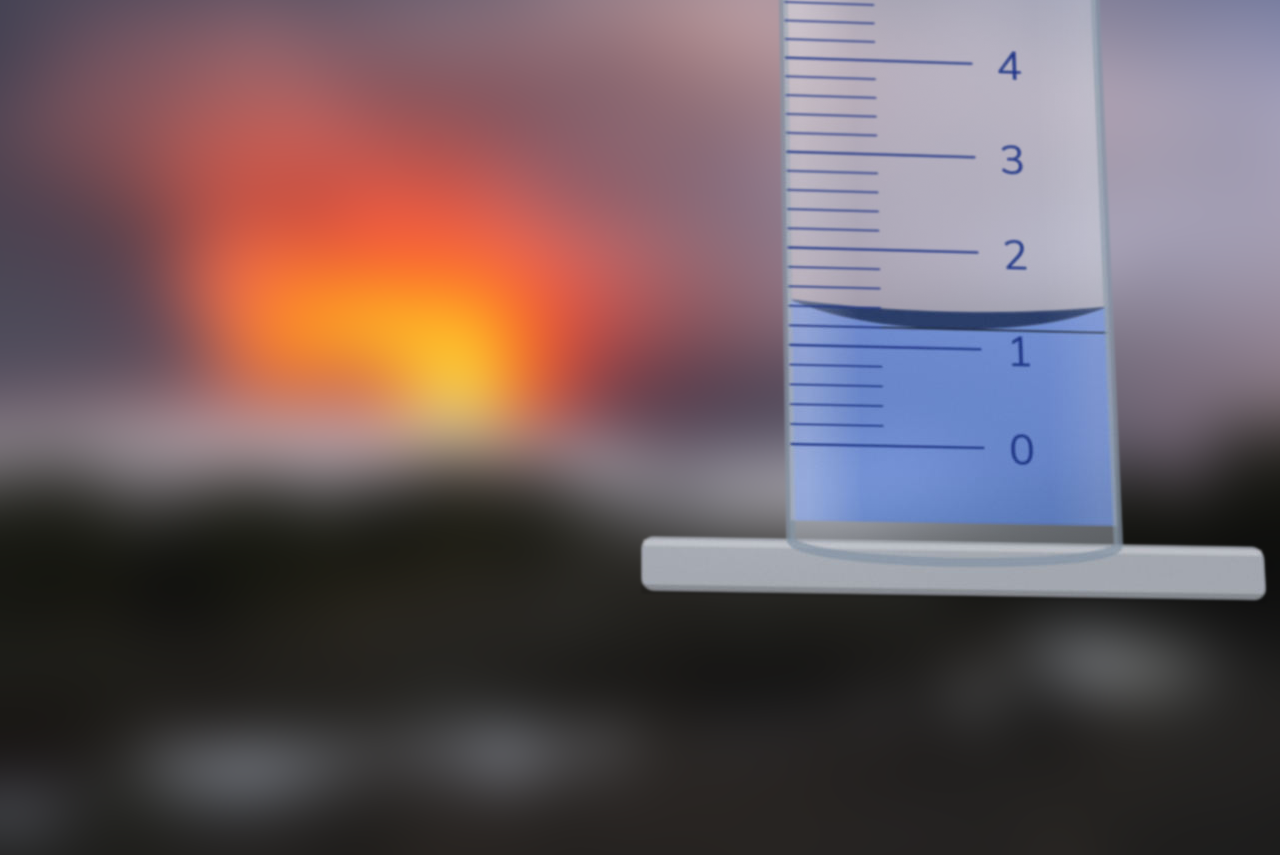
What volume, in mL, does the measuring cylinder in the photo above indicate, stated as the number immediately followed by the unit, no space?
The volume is 1.2mL
